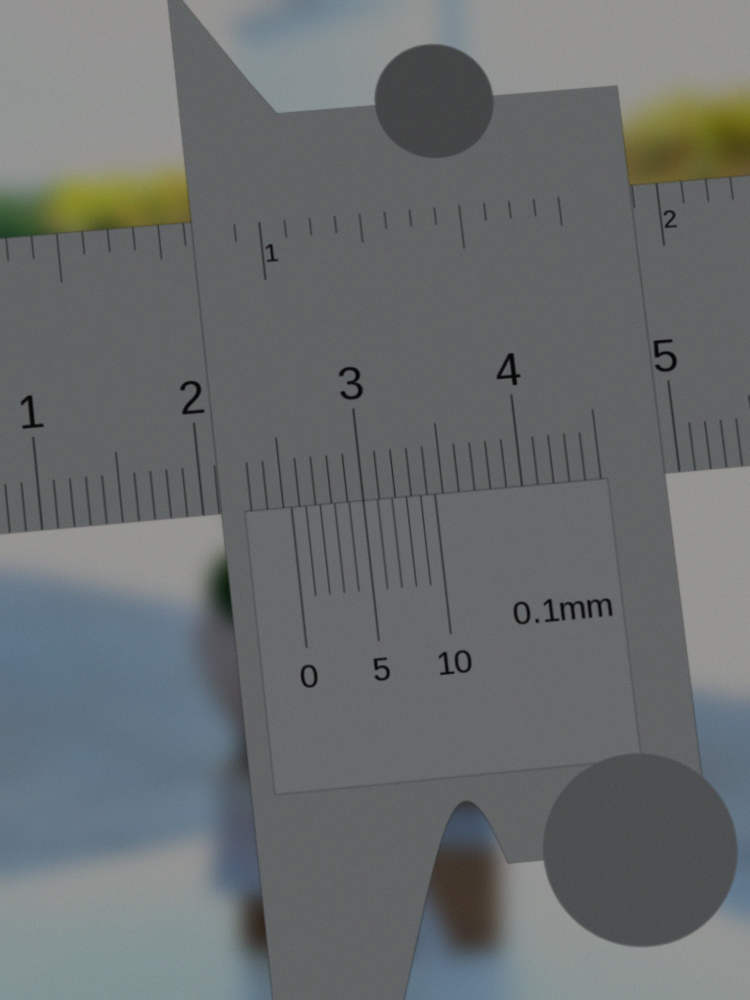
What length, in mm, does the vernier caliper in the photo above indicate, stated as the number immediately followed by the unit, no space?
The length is 25.5mm
